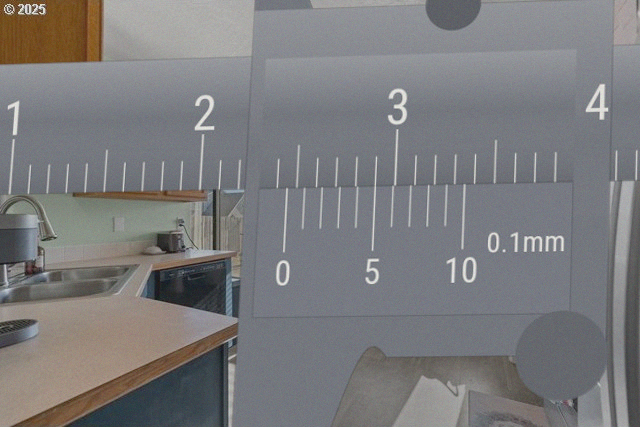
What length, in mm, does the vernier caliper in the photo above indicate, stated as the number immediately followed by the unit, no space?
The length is 24.5mm
